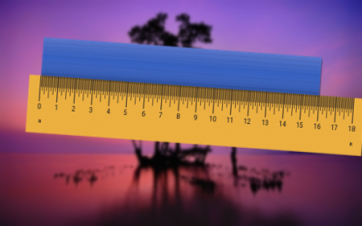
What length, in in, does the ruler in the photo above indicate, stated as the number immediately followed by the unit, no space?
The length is 16in
